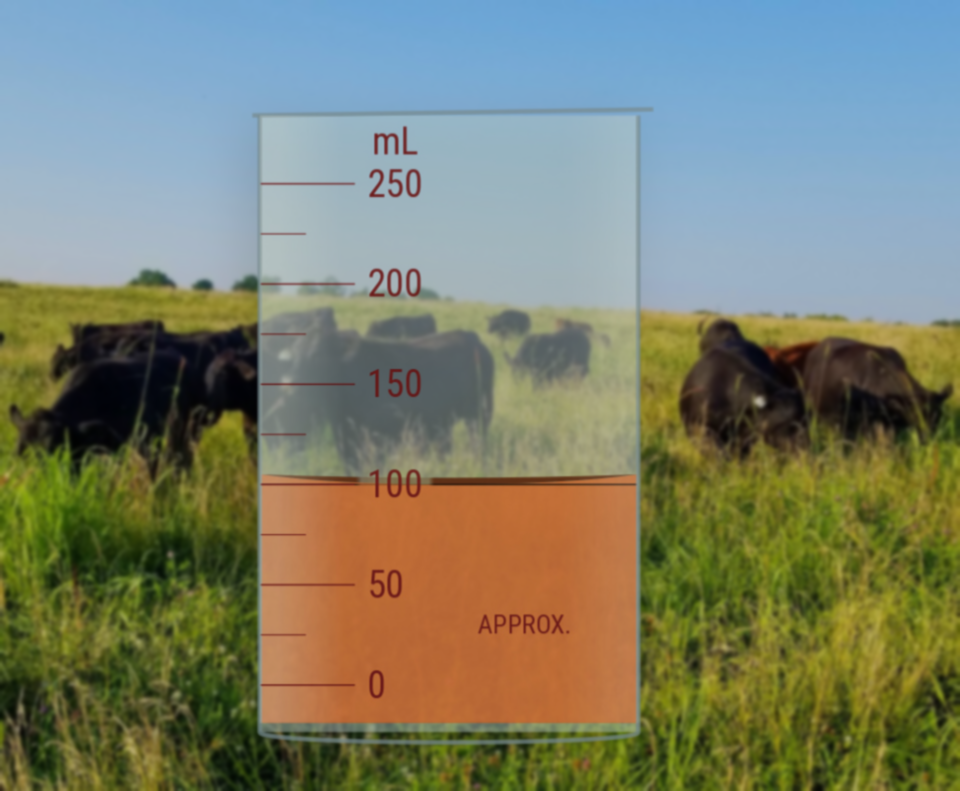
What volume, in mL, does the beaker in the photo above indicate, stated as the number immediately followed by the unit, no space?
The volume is 100mL
